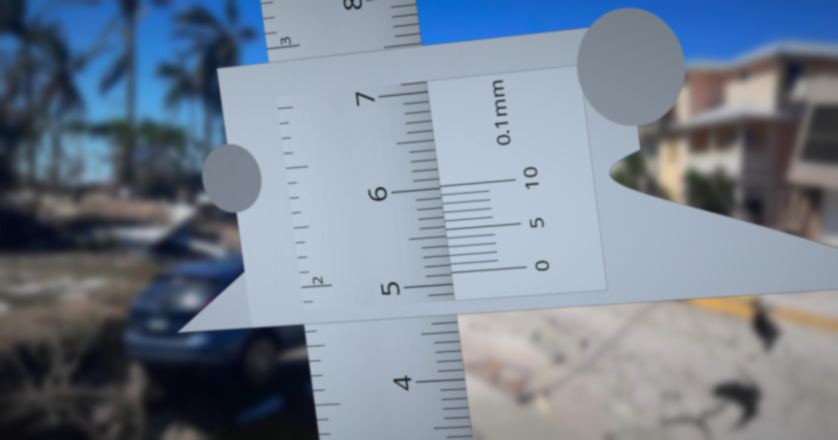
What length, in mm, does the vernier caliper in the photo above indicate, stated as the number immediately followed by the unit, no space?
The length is 51.2mm
